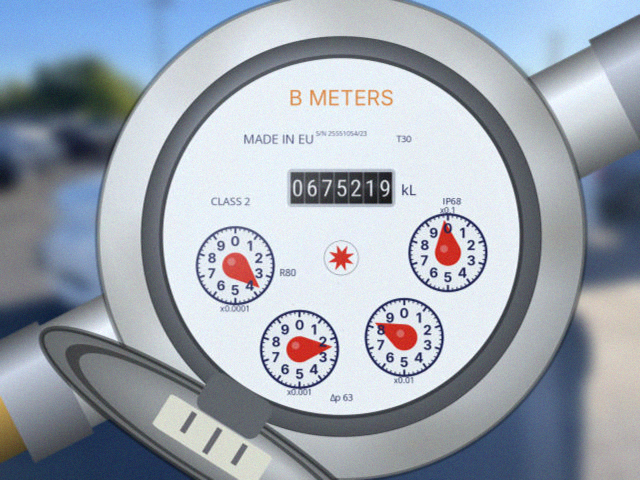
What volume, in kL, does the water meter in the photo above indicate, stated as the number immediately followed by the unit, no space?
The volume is 675218.9823kL
